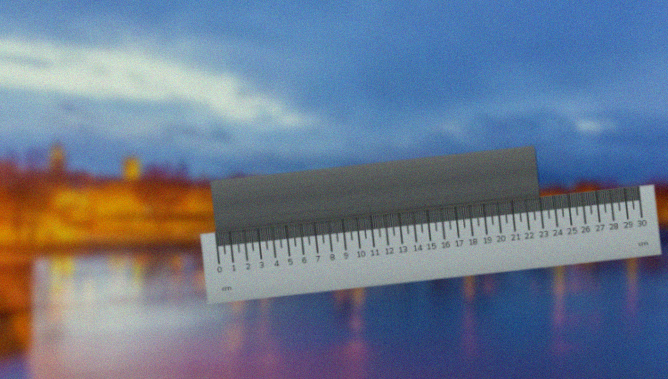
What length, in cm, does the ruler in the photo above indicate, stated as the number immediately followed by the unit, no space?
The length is 23cm
